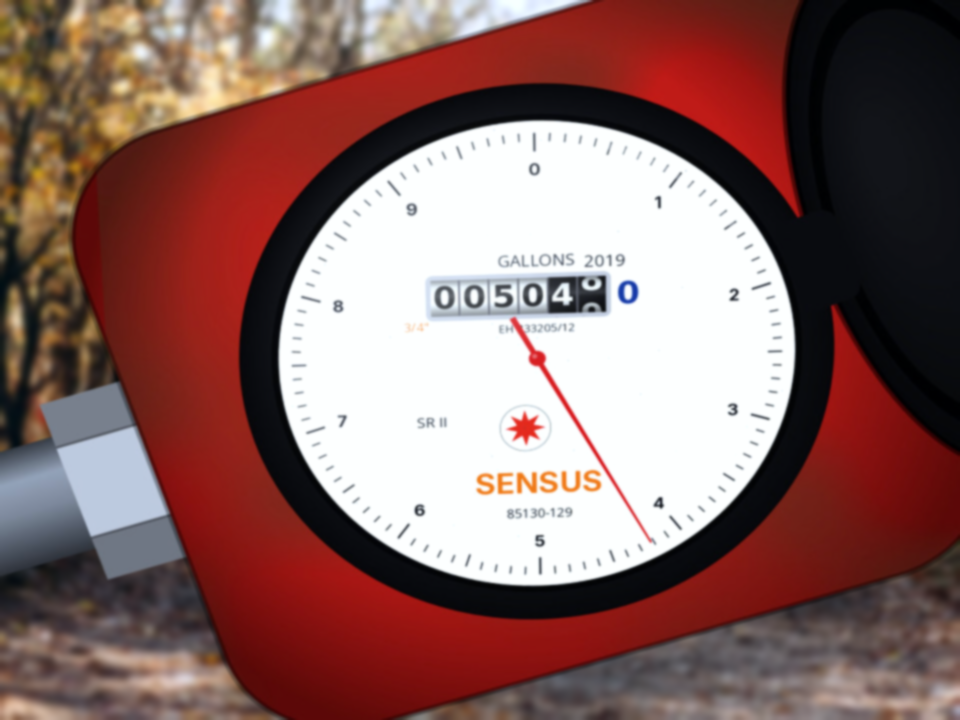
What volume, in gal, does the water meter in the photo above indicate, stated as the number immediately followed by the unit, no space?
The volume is 50484.2gal
